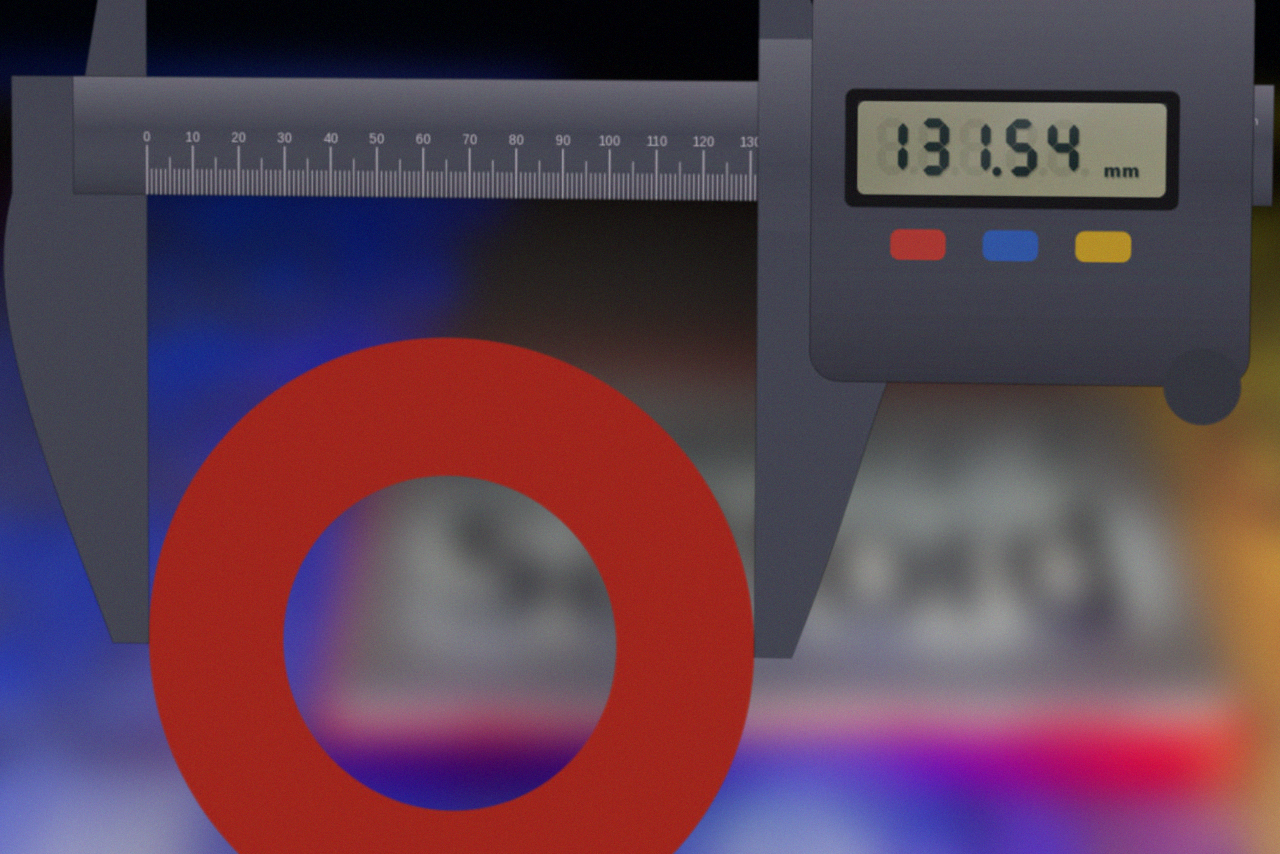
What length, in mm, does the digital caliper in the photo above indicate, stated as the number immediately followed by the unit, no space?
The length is 131.54mm
